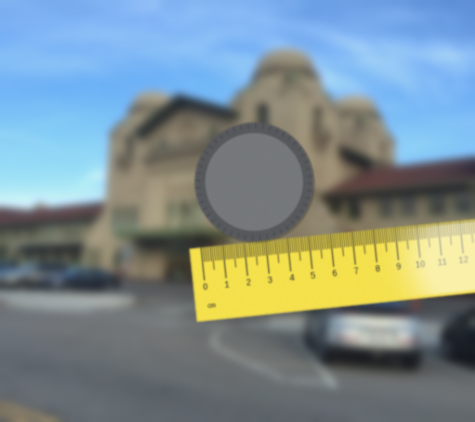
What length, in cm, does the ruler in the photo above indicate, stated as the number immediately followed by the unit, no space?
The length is 5.5cm
